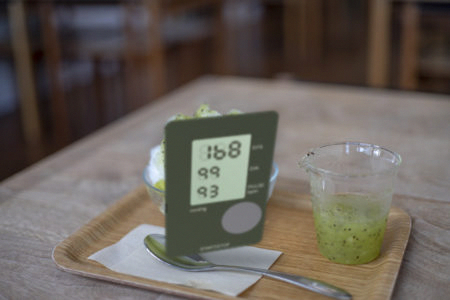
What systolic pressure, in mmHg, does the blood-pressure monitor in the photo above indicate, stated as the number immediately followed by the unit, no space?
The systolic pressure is 168mmHg
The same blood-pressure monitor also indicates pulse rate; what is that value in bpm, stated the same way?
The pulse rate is 93bpm
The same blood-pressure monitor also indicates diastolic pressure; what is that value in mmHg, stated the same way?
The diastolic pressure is 99mmHg
